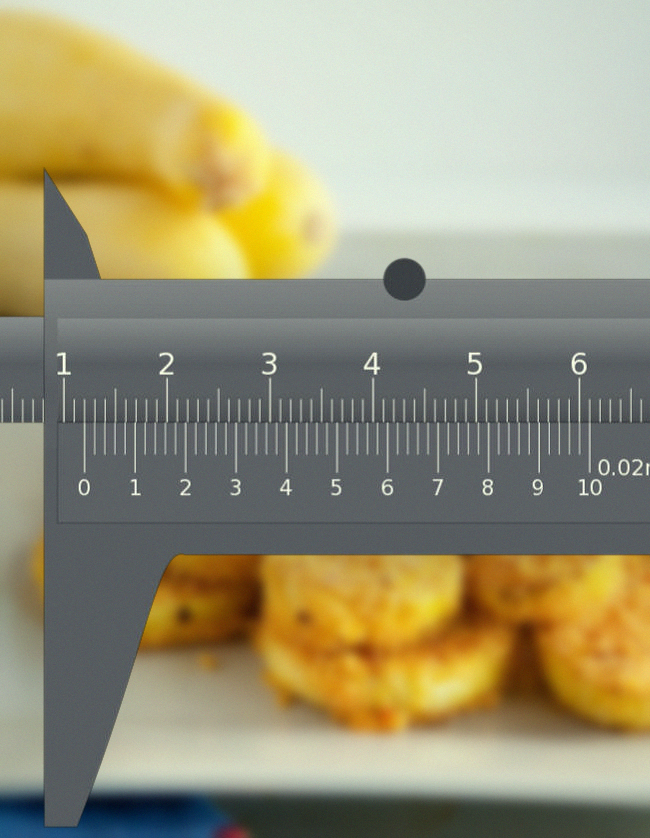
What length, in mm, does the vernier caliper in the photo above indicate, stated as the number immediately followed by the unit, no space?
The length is 12.0mm
